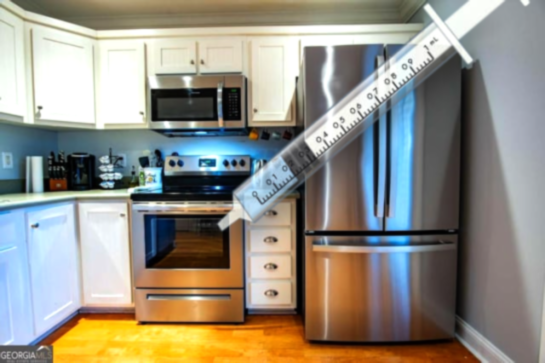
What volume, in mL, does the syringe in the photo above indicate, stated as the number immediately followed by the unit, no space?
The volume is 0.2mL
